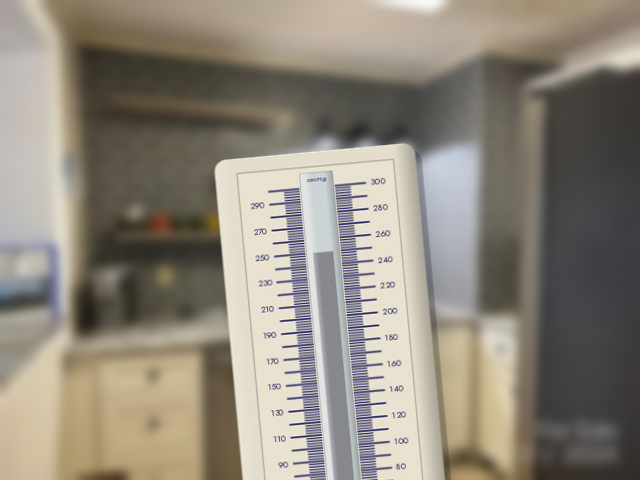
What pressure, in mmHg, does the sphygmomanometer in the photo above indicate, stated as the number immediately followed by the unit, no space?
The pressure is 250mmHg
